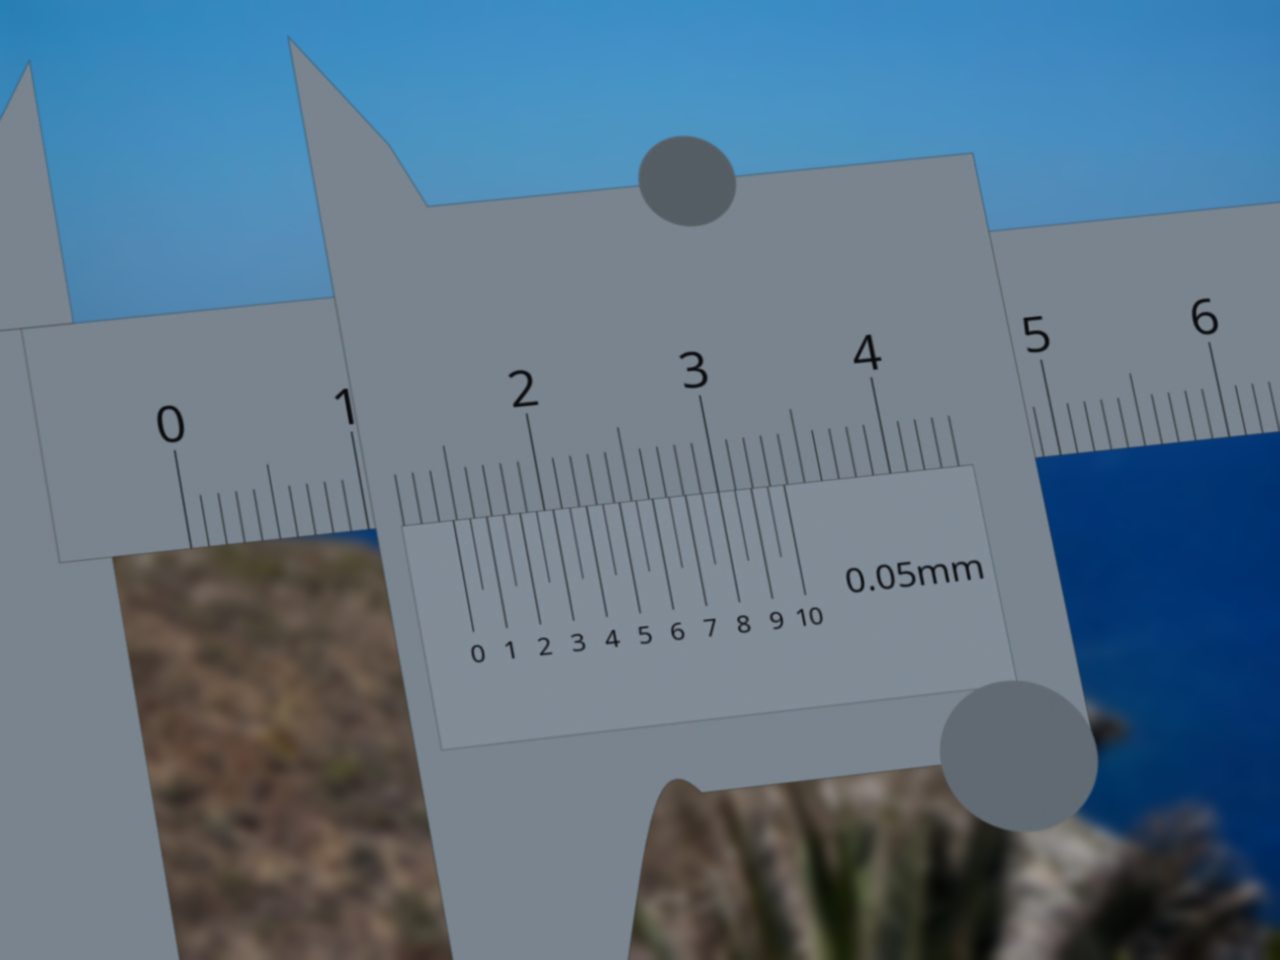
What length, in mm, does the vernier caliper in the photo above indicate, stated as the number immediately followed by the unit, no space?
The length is 14.8mm
